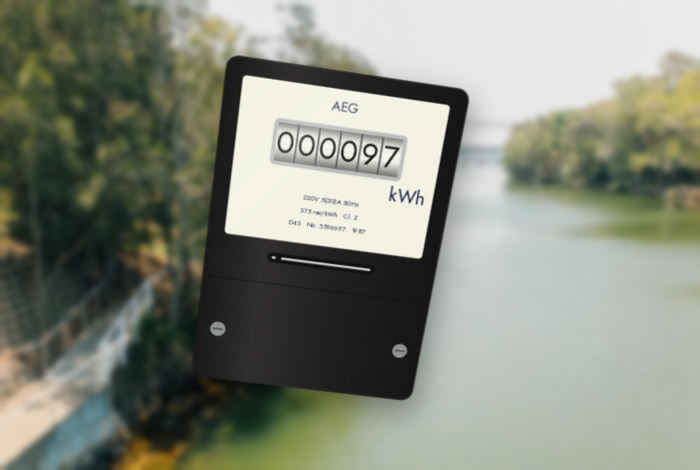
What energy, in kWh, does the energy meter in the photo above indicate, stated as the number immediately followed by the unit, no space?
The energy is 97kWh
